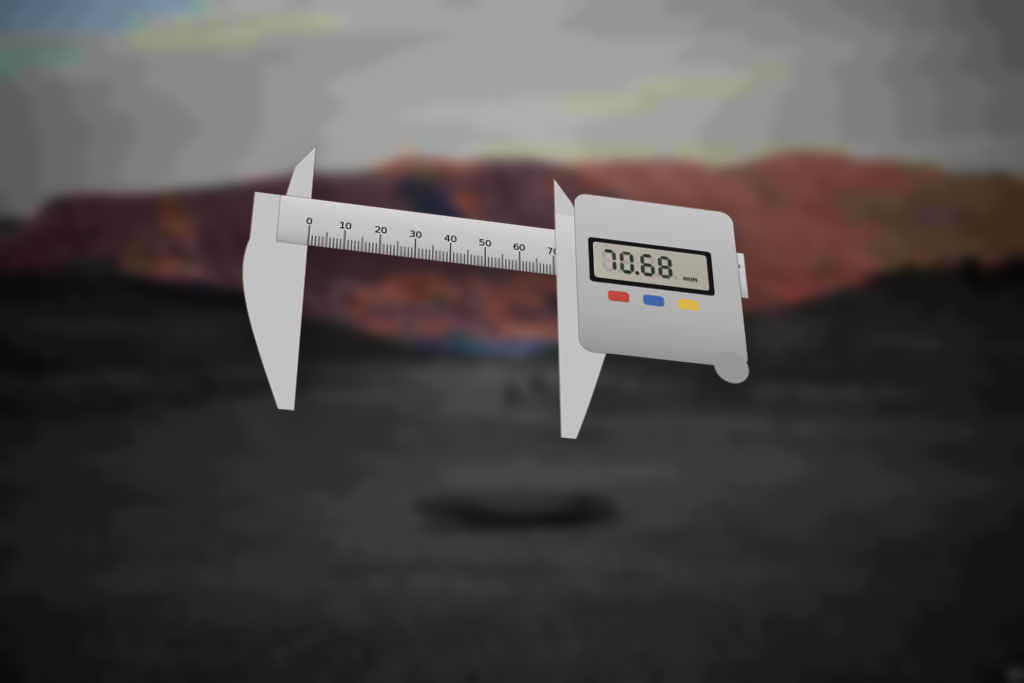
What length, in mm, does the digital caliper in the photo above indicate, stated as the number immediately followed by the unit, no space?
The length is 70.68mm
